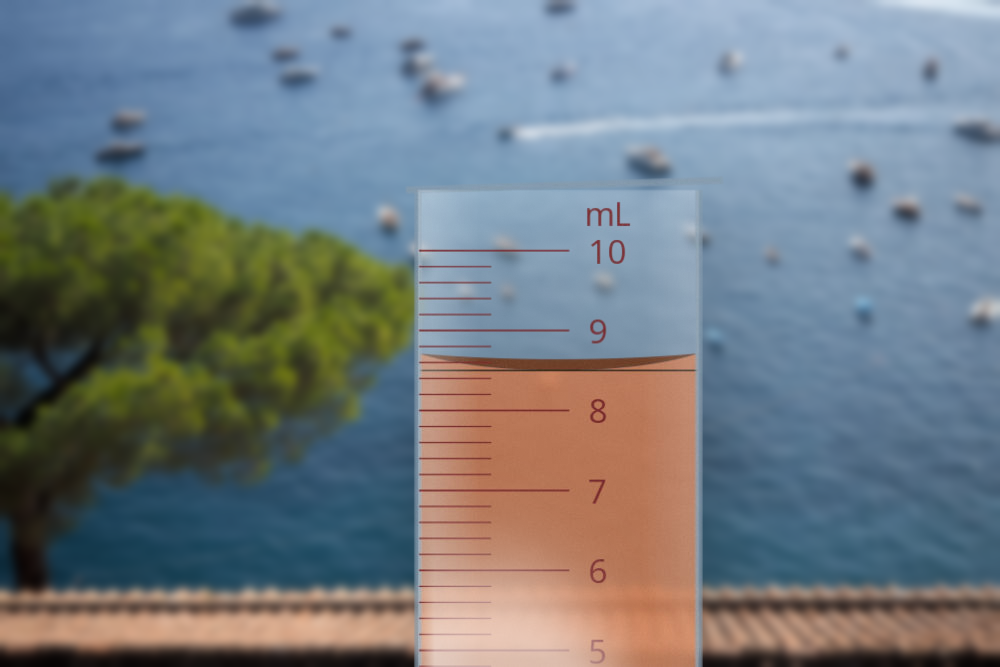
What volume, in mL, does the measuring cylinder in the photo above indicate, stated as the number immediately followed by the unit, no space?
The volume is 8.5mL
